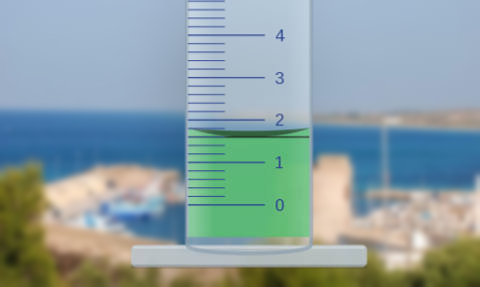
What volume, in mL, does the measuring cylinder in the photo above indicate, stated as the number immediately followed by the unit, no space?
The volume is 1.6mL
